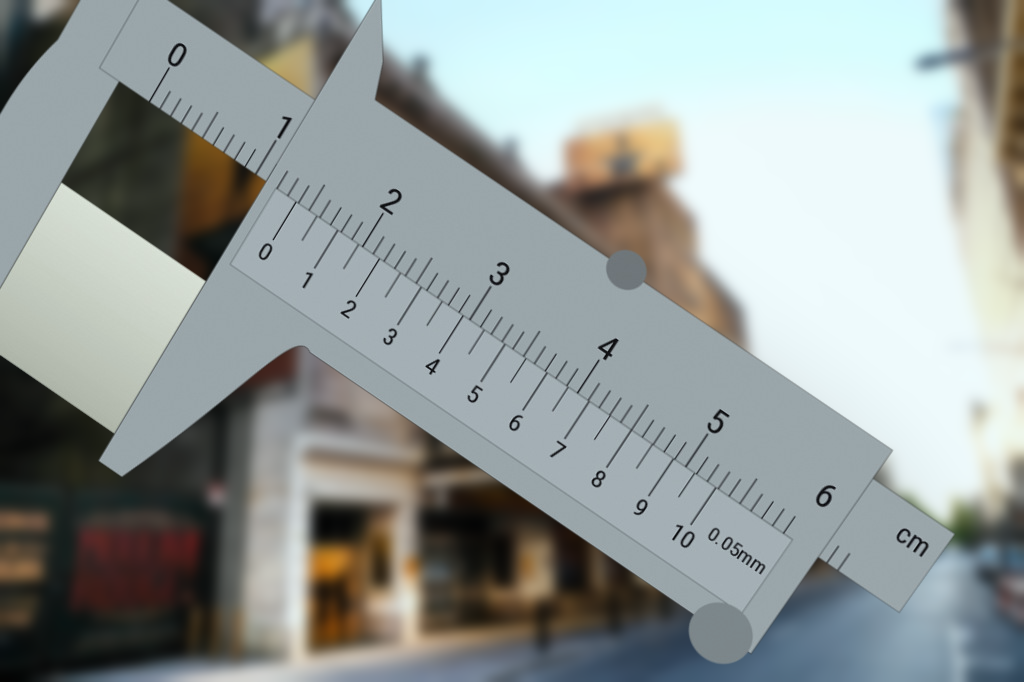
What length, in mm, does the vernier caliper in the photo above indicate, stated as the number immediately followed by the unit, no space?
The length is 13.8mm
